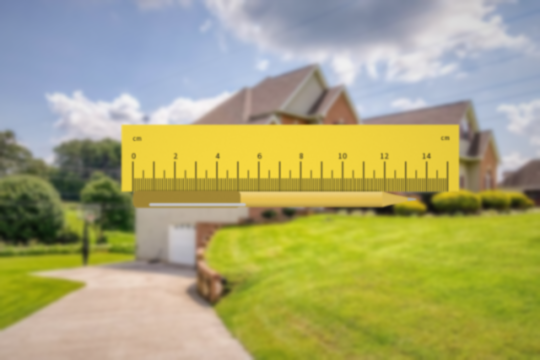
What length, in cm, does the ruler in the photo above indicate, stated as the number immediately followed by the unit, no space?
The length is 13.5cm
